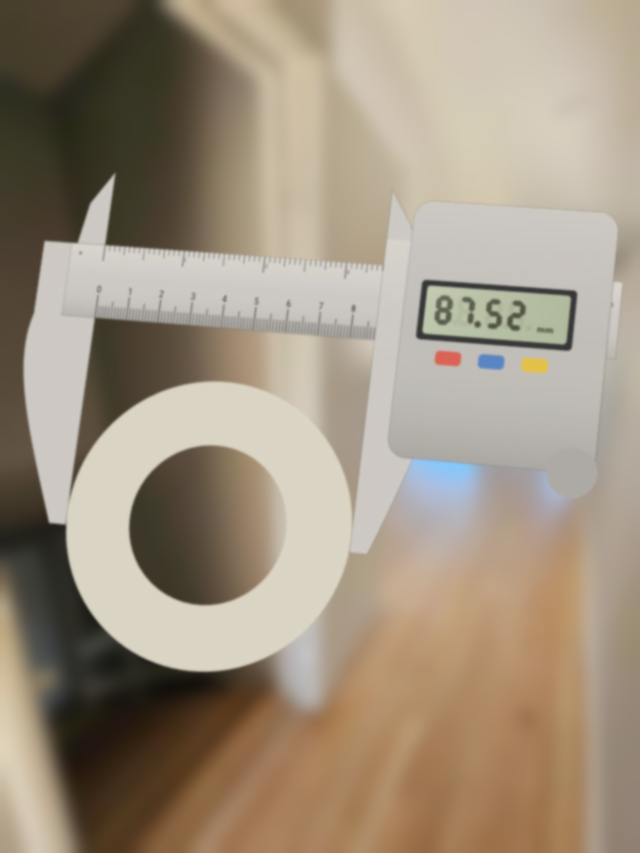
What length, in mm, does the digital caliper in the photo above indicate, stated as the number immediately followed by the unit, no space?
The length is 87.52mm
